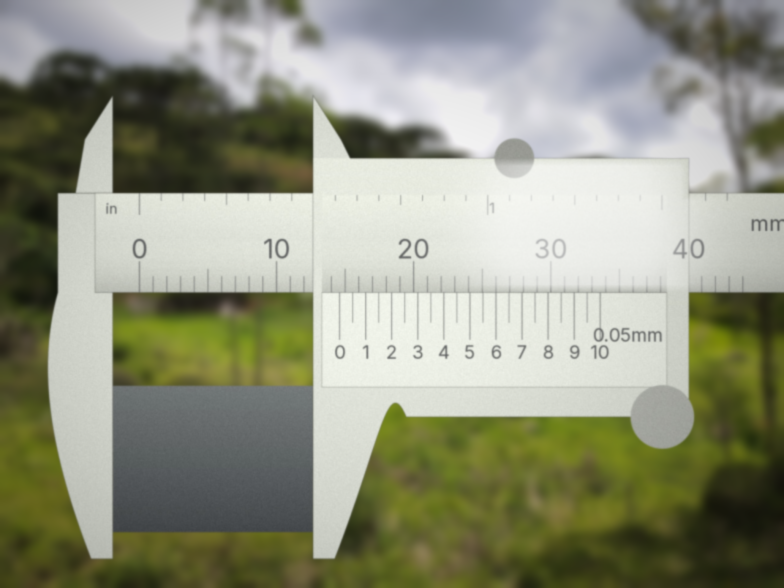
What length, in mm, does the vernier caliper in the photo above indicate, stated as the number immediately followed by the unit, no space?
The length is 14.6mm
